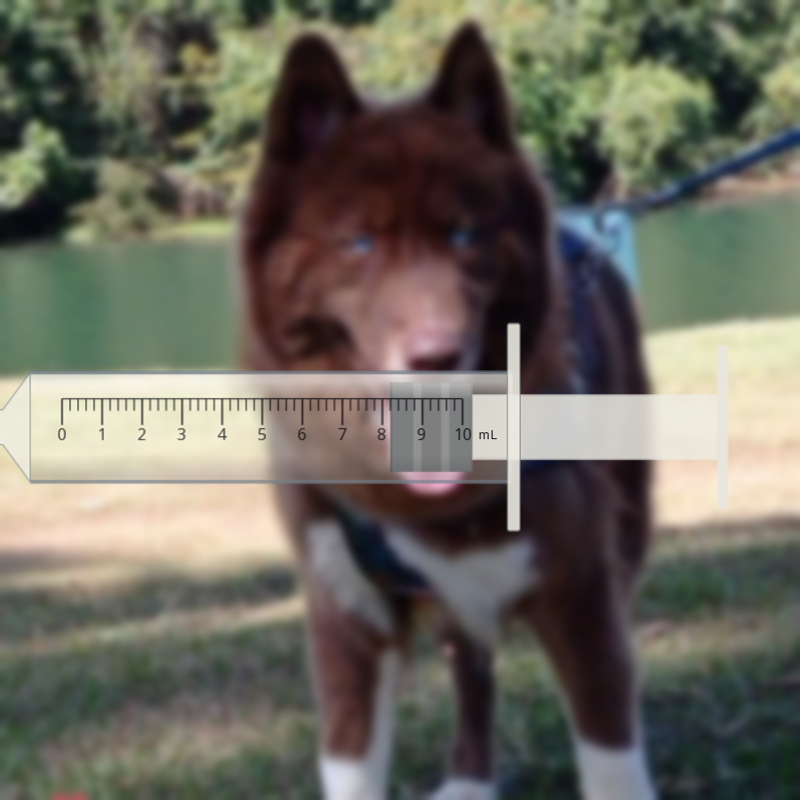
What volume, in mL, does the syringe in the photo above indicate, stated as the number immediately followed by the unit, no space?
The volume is 8.2mL
